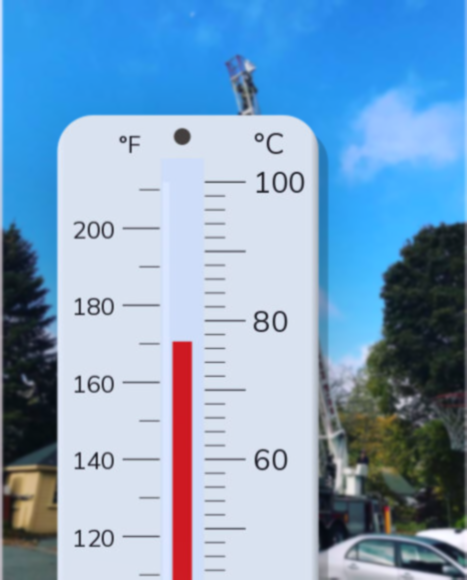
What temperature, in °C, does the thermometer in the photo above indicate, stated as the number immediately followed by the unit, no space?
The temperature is 77°C
